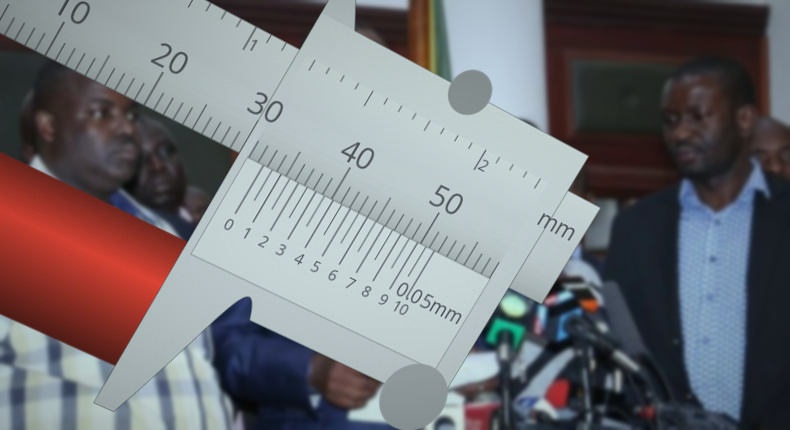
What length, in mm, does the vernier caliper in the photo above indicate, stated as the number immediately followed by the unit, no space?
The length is 32.6mm
